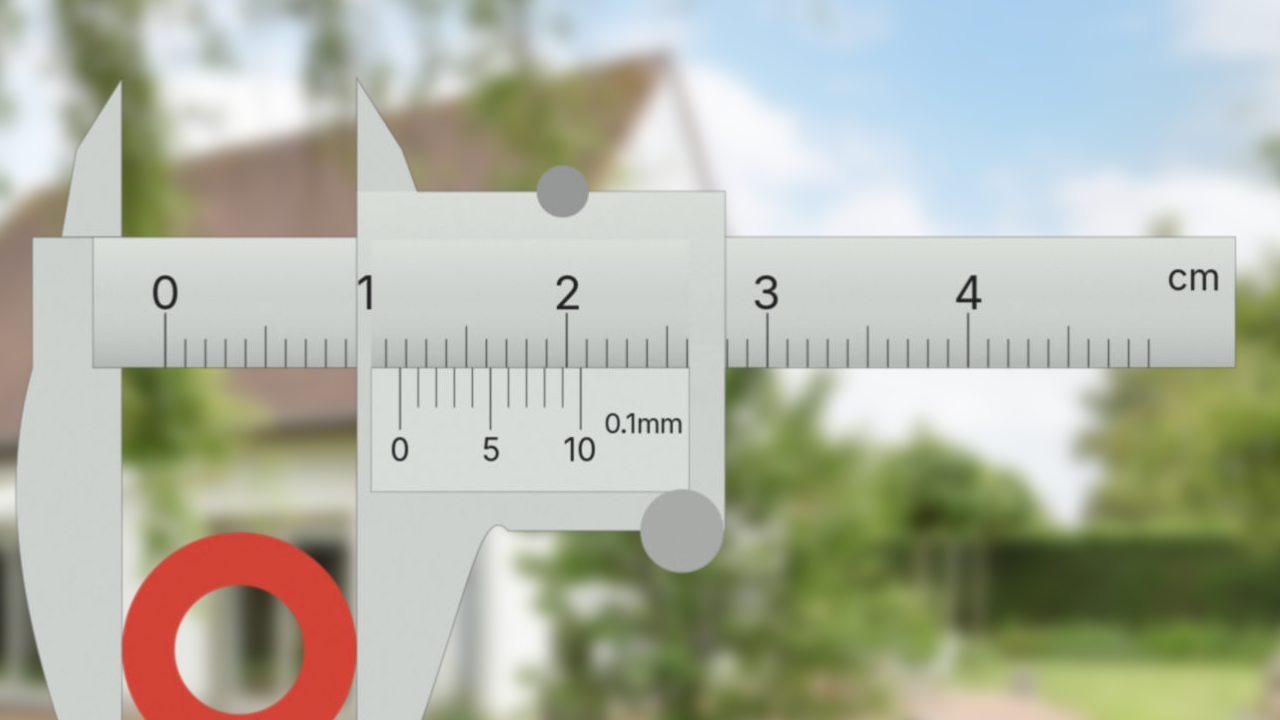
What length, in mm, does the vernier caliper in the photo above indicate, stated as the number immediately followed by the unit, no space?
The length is 11.7mm
